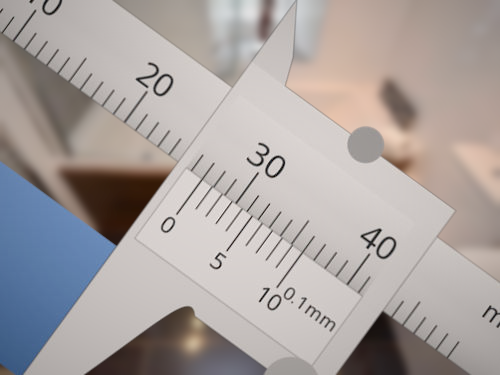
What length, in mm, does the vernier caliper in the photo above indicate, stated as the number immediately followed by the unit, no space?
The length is 27.0mm
